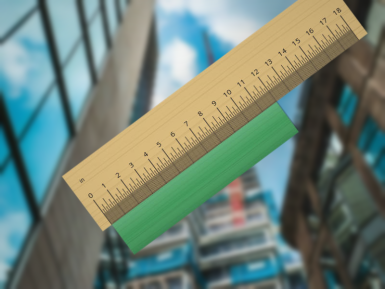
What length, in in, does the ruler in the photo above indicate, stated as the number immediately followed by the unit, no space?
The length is 12in
